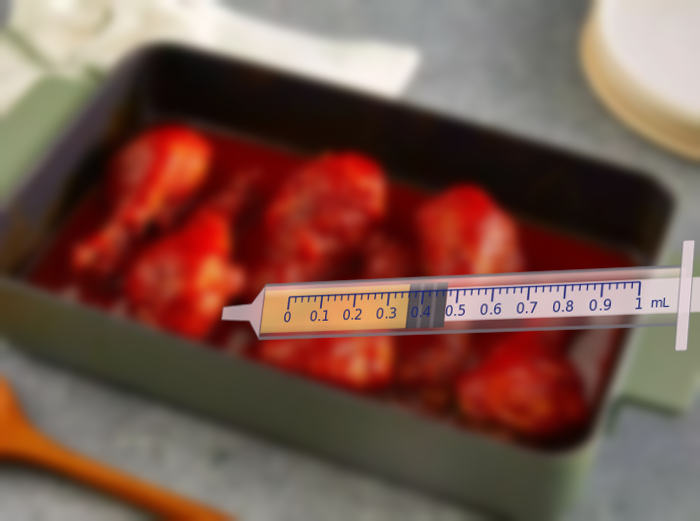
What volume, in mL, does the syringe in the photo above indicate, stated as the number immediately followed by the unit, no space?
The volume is 0.36mL
